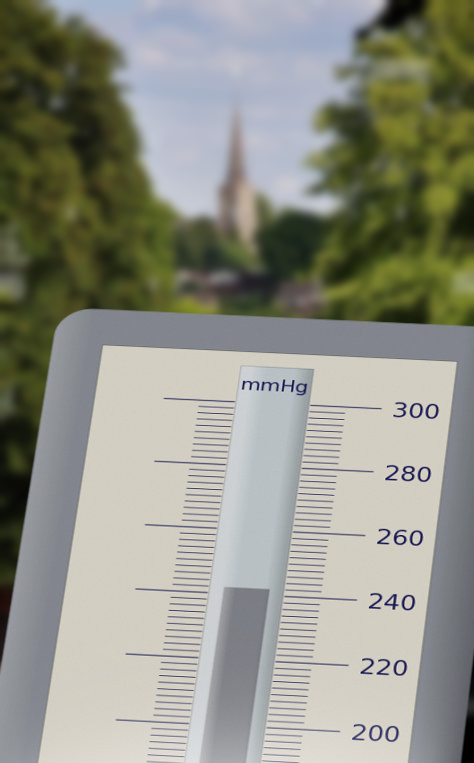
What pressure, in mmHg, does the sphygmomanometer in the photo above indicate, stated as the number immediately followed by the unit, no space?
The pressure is 242mmHg
